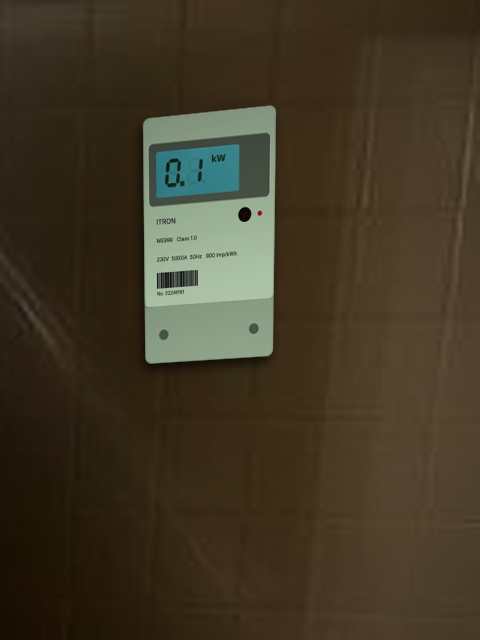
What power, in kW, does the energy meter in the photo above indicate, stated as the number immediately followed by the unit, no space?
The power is 0.1kW
